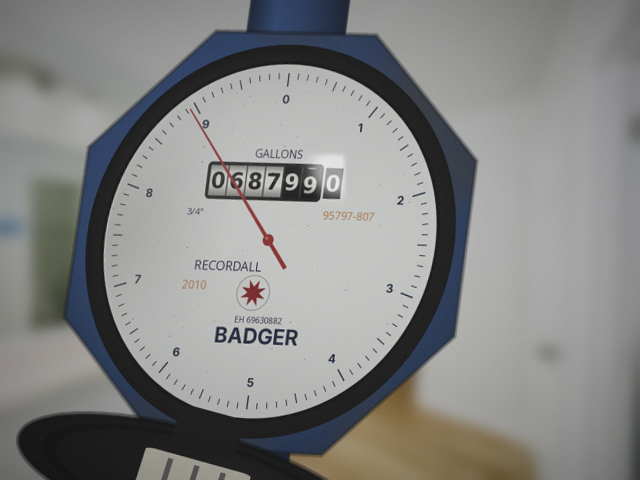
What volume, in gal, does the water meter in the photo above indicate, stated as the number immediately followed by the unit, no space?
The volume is 687988.9gal
